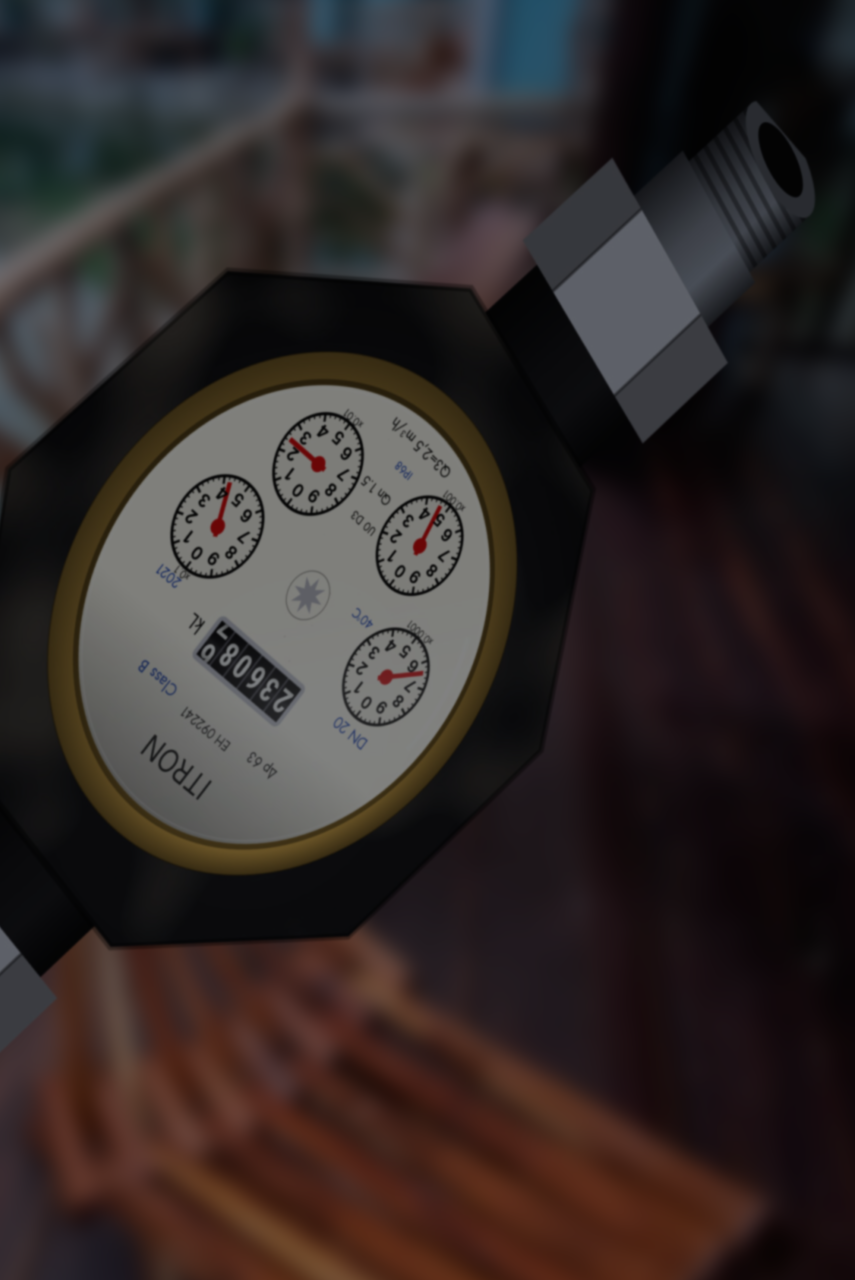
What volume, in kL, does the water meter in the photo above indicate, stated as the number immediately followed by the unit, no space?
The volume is 236086.4246kL
